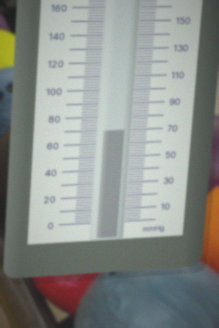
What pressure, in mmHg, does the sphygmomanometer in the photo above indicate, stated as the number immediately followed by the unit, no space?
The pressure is 70mmHg
